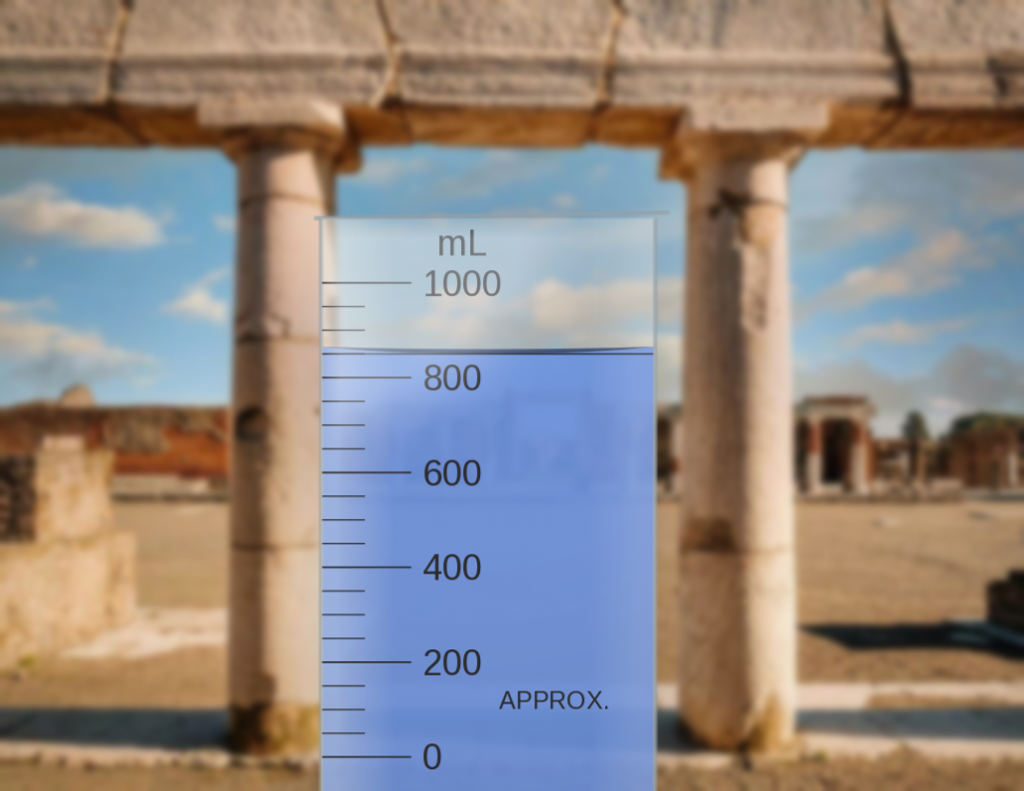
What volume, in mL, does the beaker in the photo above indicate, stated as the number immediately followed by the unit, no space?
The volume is 850mL
